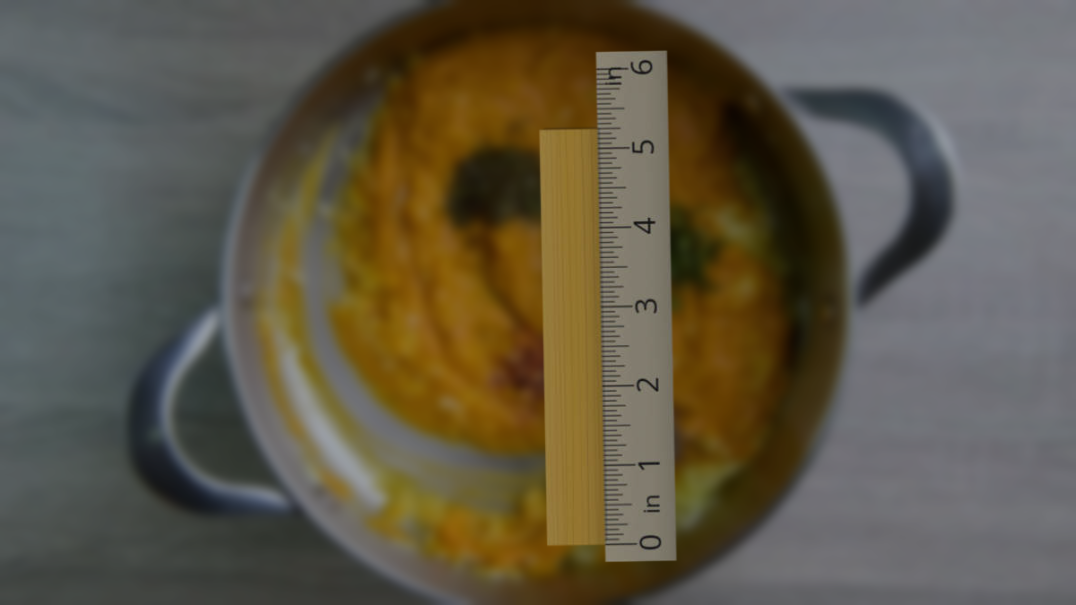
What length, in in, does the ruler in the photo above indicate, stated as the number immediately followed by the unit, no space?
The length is 5.25in
